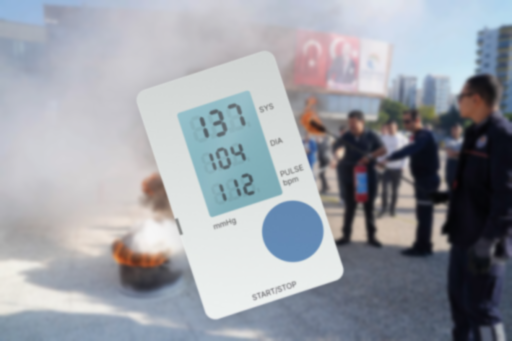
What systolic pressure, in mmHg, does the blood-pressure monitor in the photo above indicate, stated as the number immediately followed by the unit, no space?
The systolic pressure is 137mmHg
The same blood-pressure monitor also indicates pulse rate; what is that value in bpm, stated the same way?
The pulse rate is 112bpm
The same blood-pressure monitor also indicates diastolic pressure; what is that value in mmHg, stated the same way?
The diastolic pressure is 104mmHg
